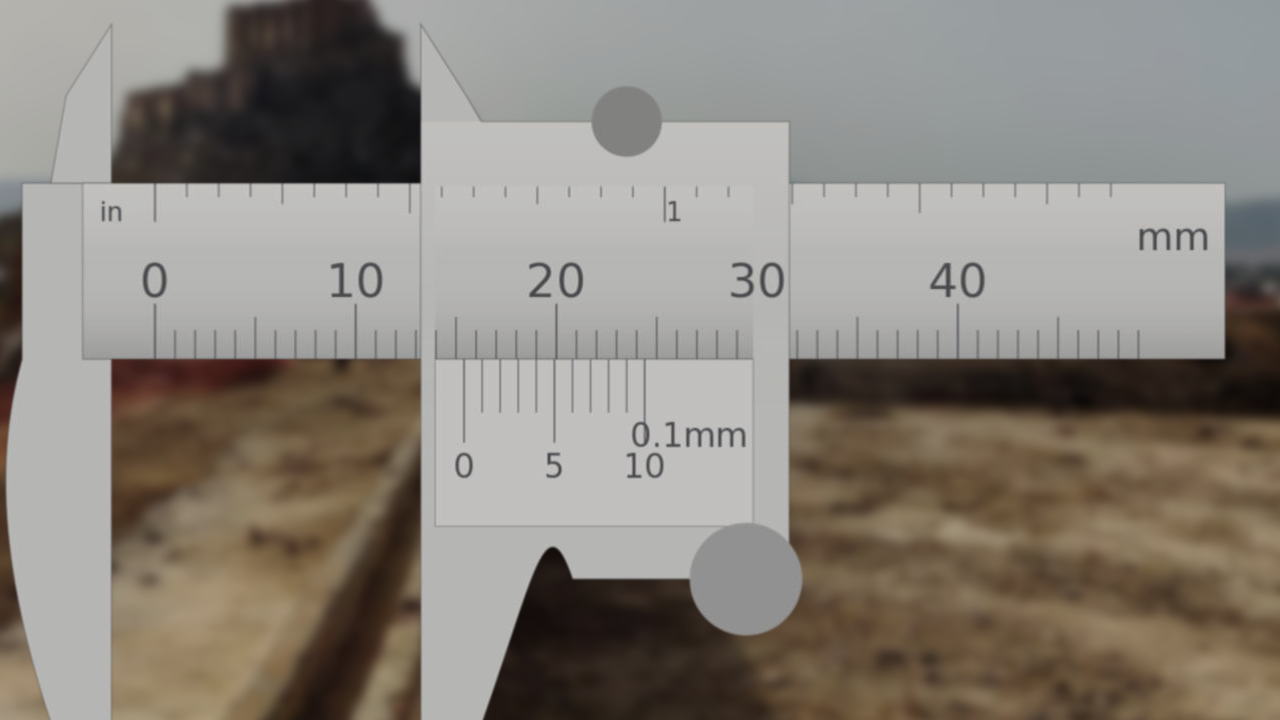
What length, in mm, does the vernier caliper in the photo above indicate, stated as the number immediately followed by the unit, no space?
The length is 15.4mm
